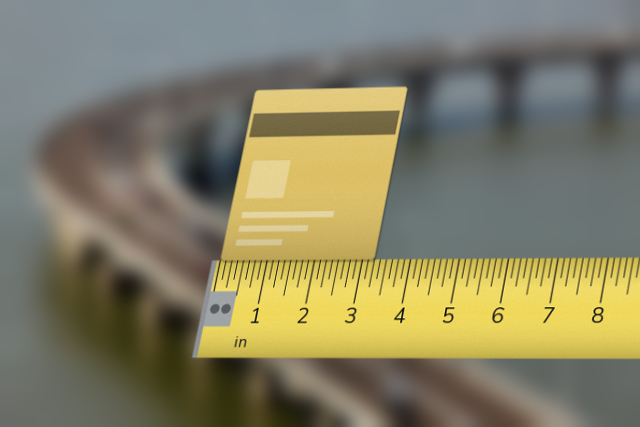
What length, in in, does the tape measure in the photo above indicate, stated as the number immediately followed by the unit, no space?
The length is 3.25in
